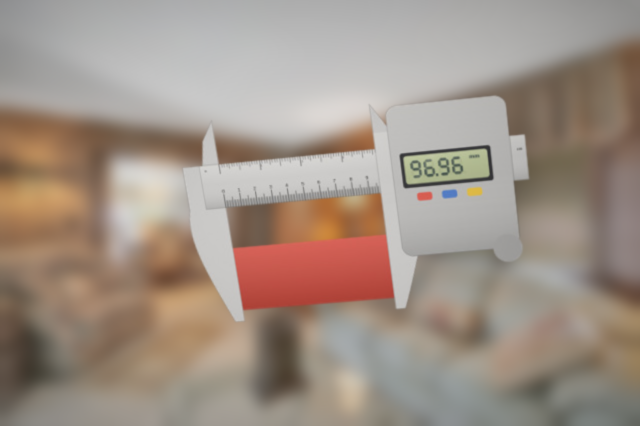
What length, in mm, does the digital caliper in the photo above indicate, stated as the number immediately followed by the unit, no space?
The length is 96.96mm
